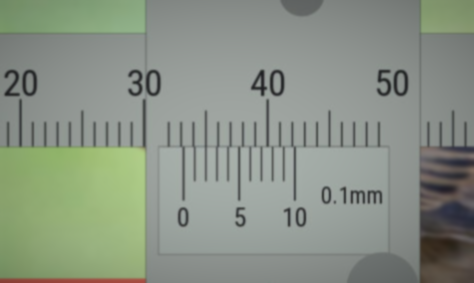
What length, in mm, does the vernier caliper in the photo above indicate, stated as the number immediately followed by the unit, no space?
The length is 33.2mm
